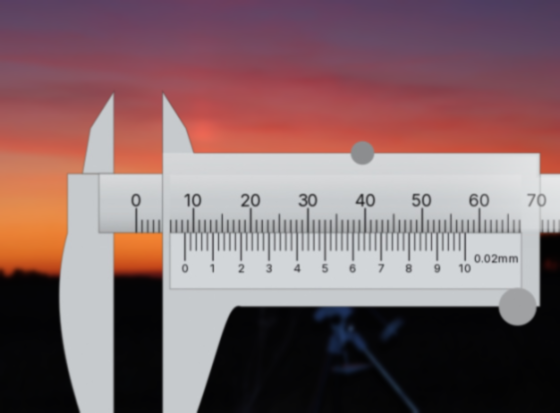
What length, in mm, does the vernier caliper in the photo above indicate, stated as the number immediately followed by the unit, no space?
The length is 8.5mm
